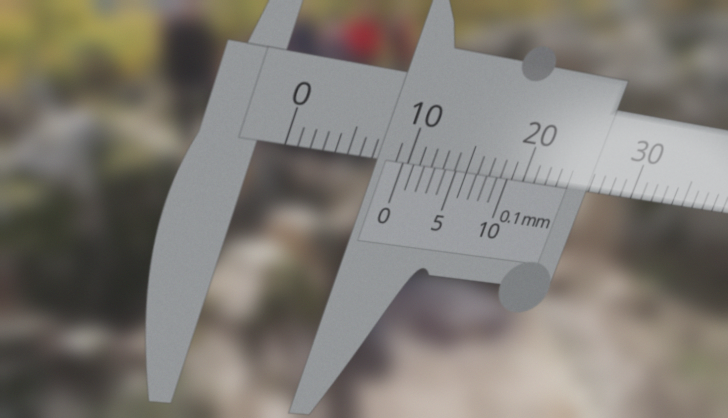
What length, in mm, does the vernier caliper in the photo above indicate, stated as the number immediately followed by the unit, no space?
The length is 9.6mm
